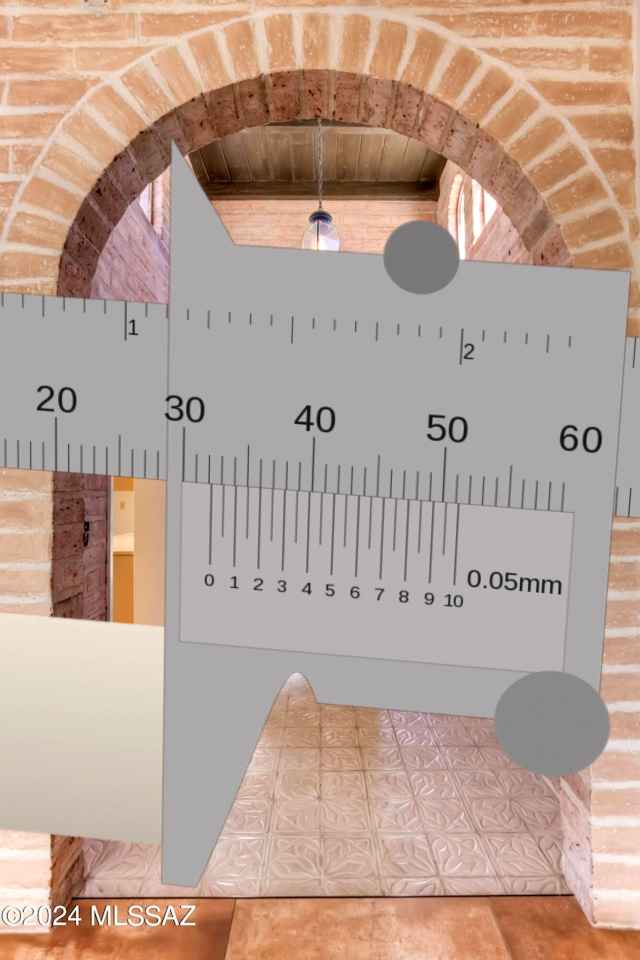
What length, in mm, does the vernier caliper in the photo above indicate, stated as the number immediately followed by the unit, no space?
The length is 32.2mm
